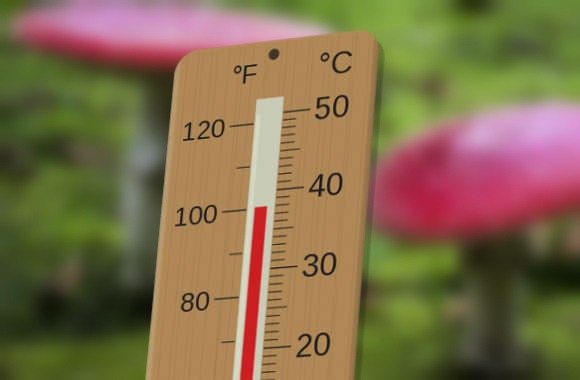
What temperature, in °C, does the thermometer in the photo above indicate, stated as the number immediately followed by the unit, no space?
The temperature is 38°C
